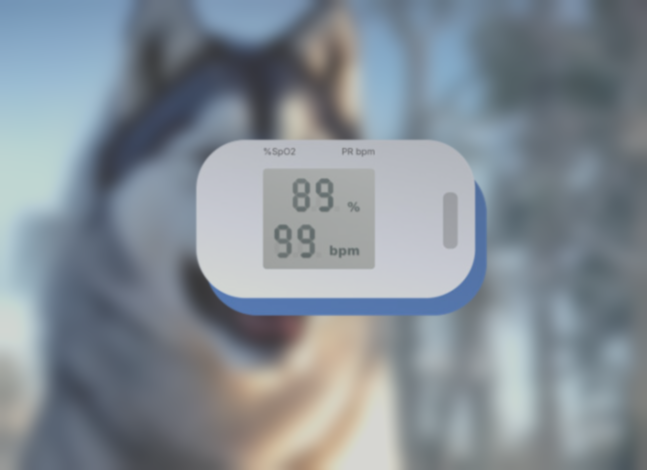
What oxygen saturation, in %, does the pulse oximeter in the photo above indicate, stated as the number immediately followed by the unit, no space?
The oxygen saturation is 89%
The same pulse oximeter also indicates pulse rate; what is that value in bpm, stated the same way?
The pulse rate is 99bpm
